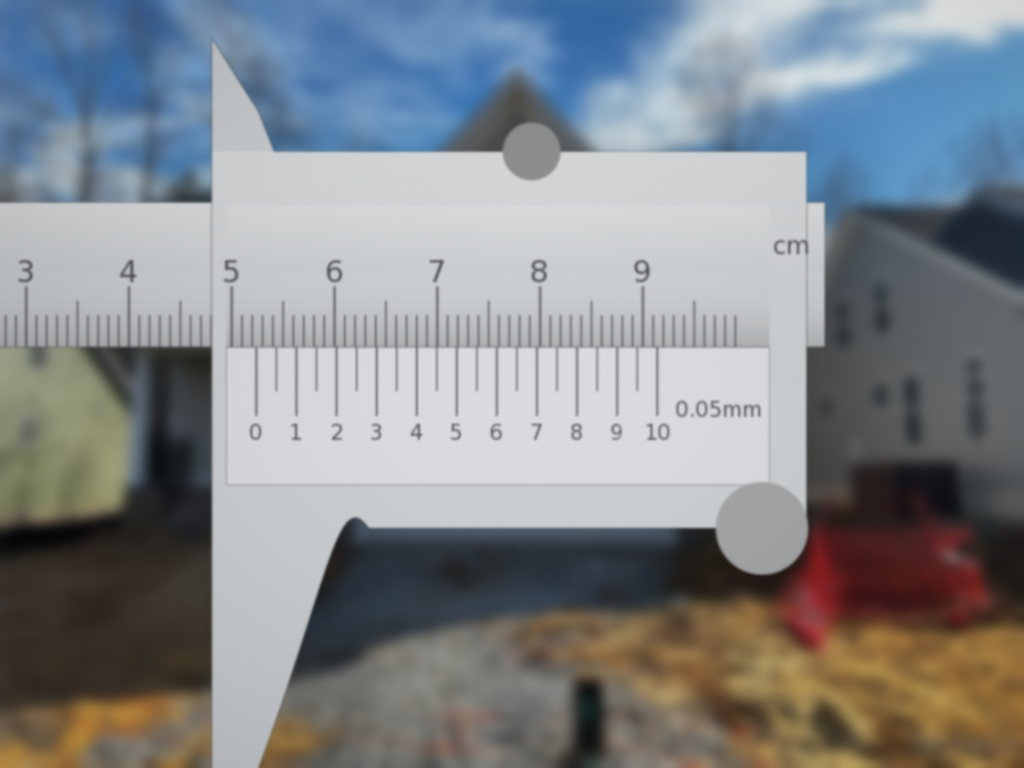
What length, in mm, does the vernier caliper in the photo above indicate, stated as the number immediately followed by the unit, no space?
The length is 52.4mm
